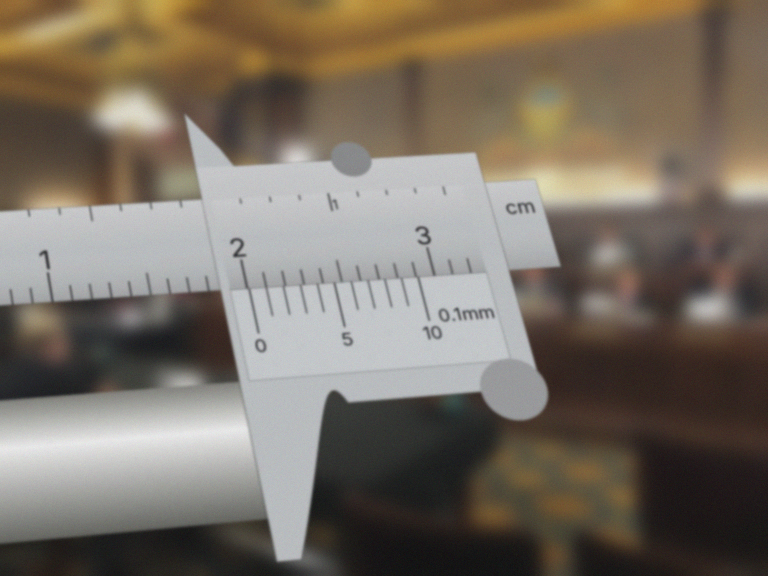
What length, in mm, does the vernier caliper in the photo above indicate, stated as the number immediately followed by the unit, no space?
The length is 20.1mm
